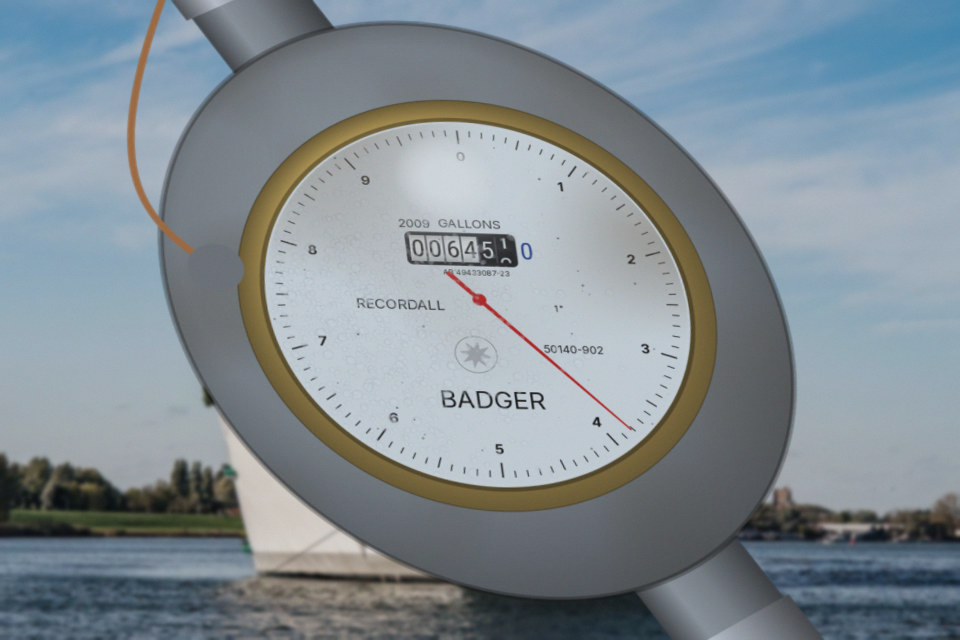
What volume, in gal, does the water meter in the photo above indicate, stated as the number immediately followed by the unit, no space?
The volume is 64513.8gal
